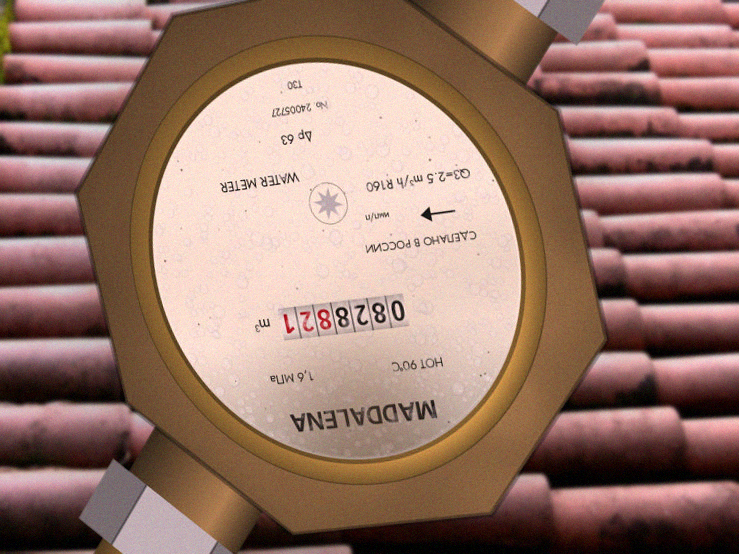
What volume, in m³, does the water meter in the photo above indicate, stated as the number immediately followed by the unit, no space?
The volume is 828.821m³
